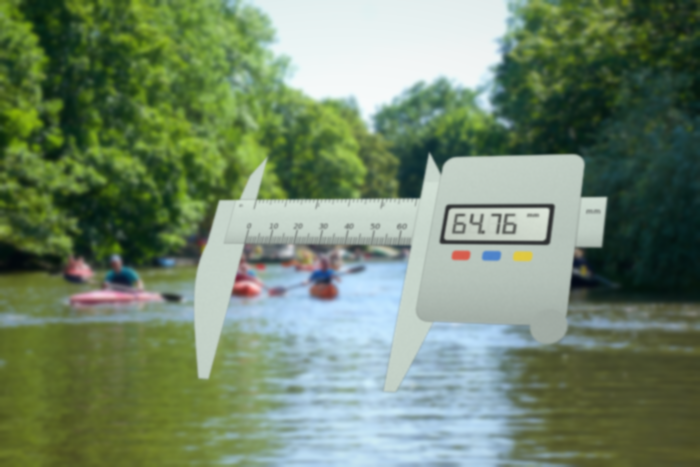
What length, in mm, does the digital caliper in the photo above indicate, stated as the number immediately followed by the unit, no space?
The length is 64.76mm
